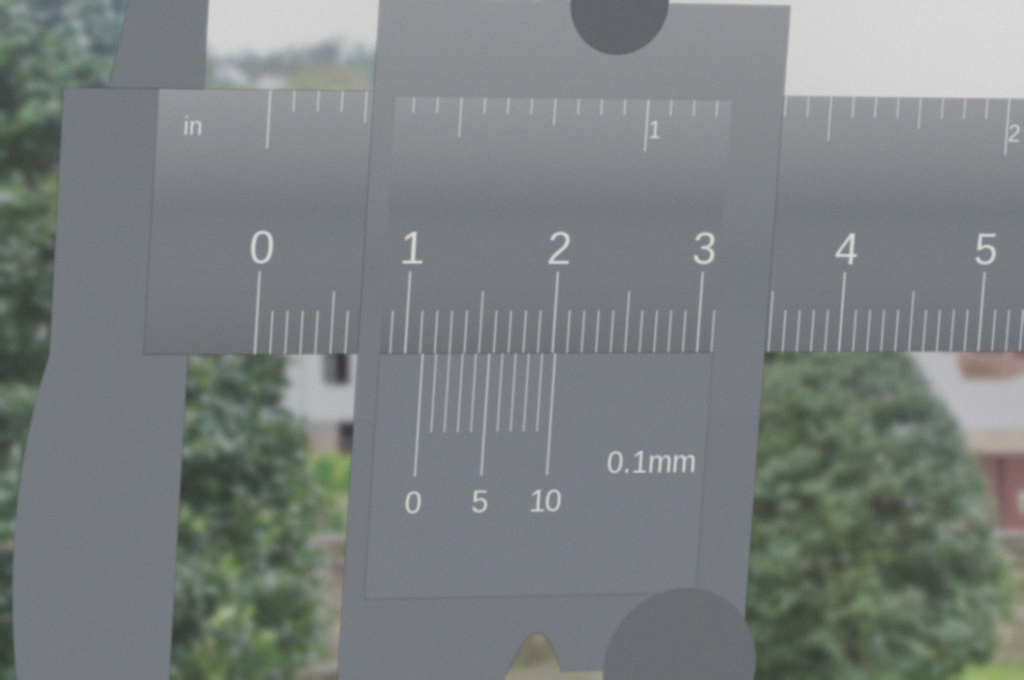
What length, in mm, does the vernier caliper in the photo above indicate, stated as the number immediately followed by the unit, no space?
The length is 11.2mm
